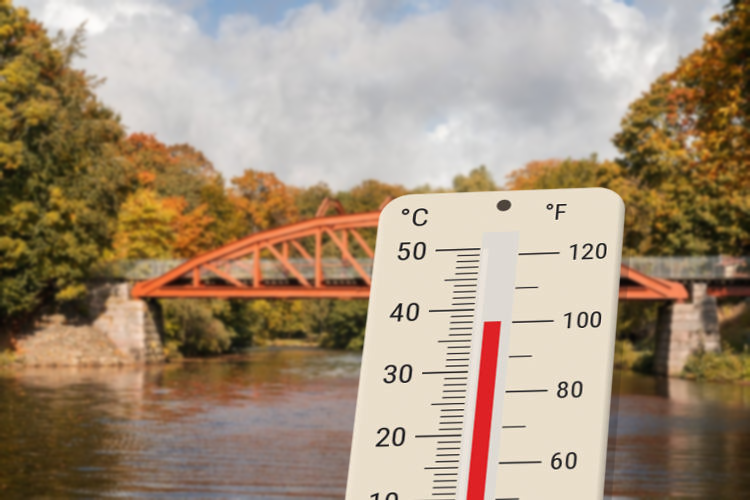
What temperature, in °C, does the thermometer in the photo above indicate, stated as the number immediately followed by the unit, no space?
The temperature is 38°C
